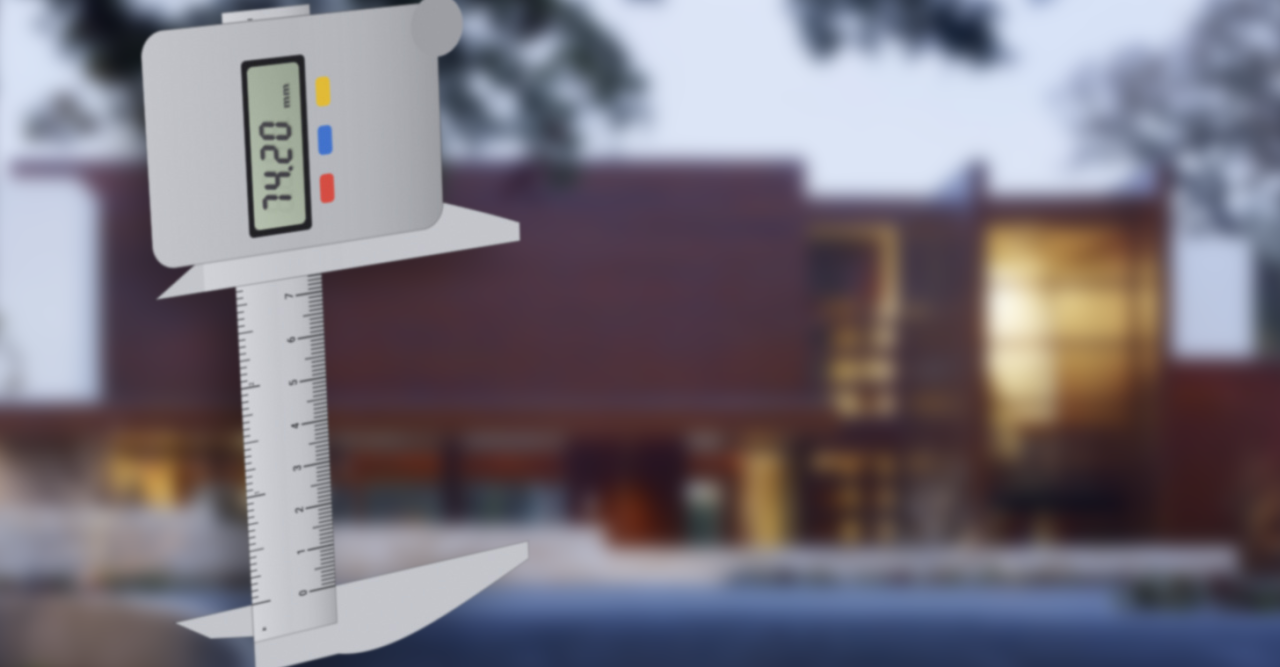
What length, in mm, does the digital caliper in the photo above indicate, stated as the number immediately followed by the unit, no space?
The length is 74.20mm
